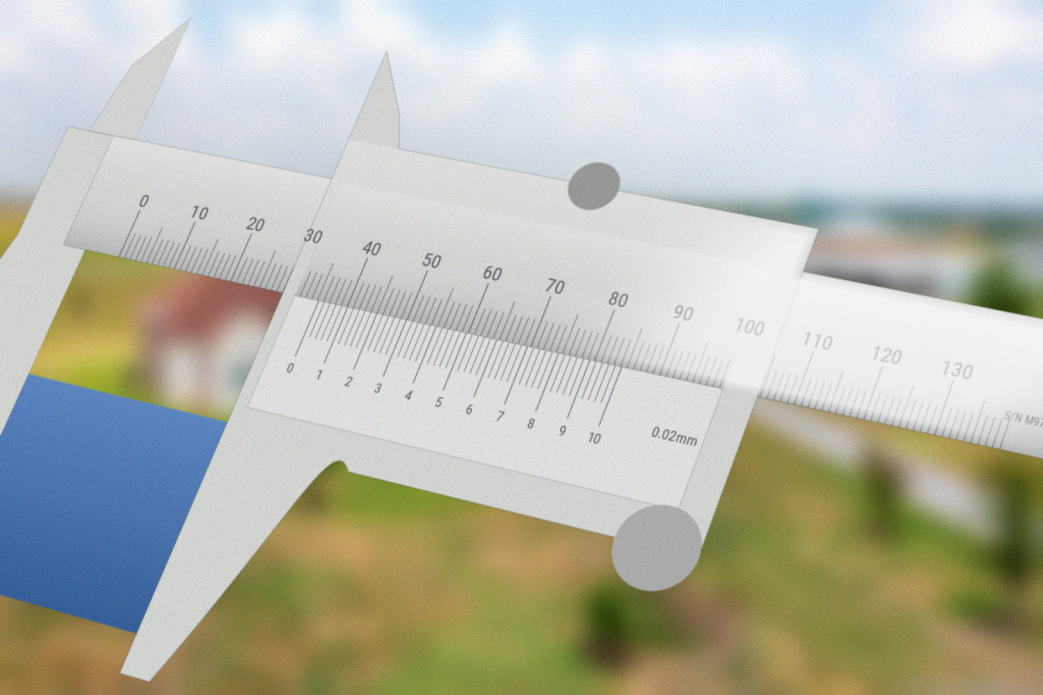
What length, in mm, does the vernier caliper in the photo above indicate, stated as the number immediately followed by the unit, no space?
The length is 35.2mm
